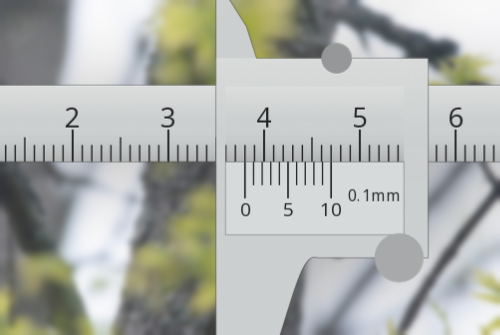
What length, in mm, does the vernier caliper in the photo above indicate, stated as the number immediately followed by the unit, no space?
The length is 38.0mm
